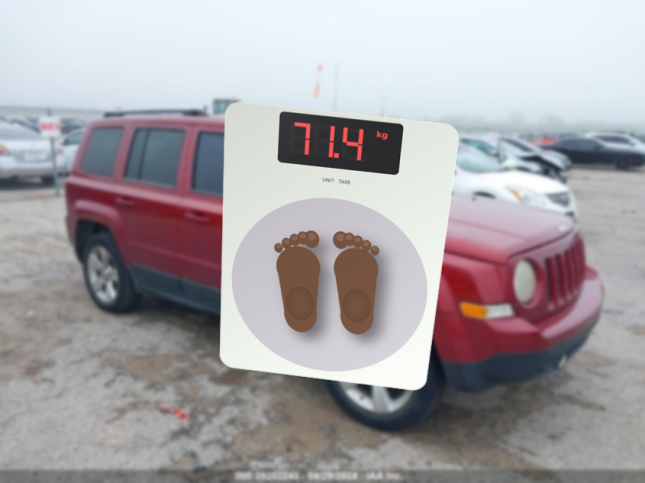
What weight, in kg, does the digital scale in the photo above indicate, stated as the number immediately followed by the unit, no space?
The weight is 71.4kg
